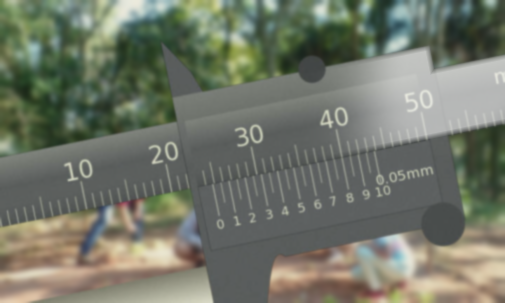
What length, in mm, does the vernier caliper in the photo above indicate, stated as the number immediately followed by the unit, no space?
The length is 24.8mm
